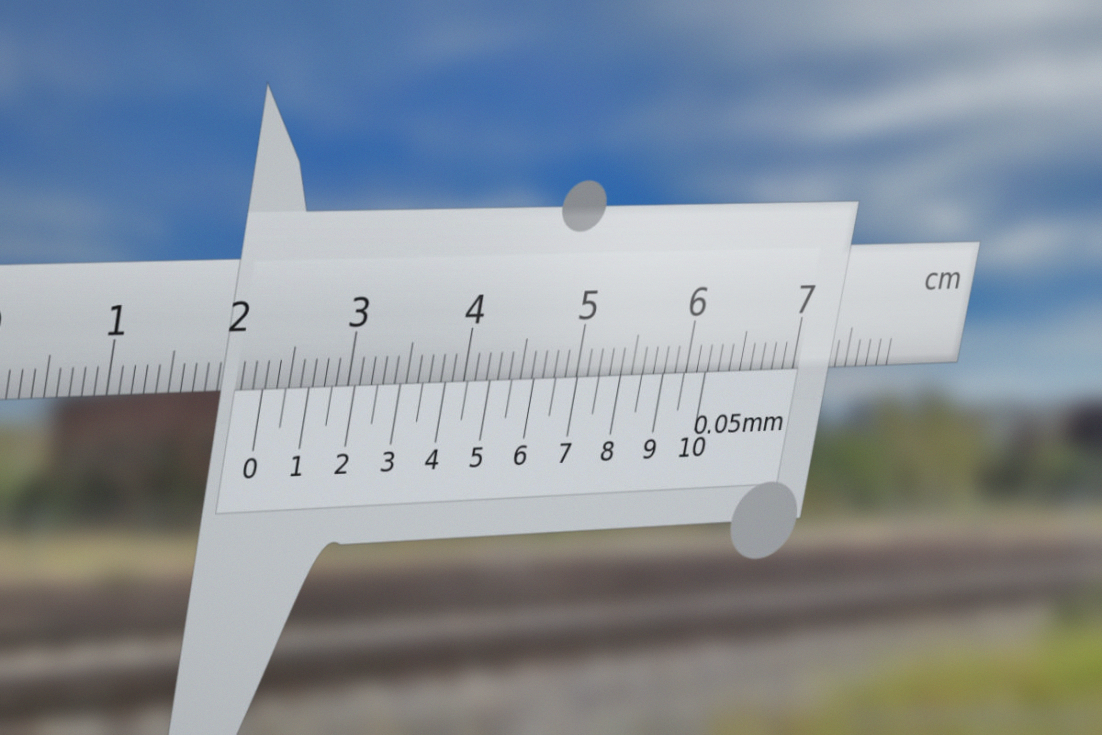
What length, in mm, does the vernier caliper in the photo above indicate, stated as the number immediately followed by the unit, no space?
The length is 22.8mm
